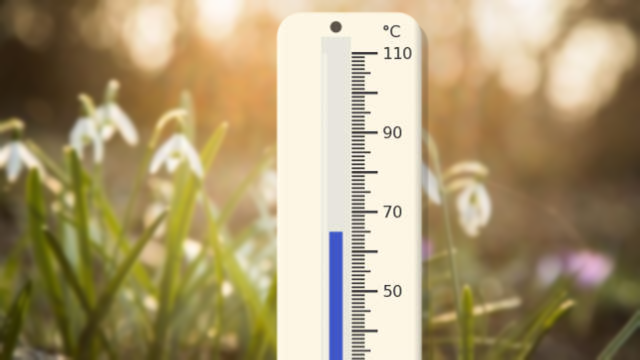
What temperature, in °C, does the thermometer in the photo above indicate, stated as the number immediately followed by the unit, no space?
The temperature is 65°C
